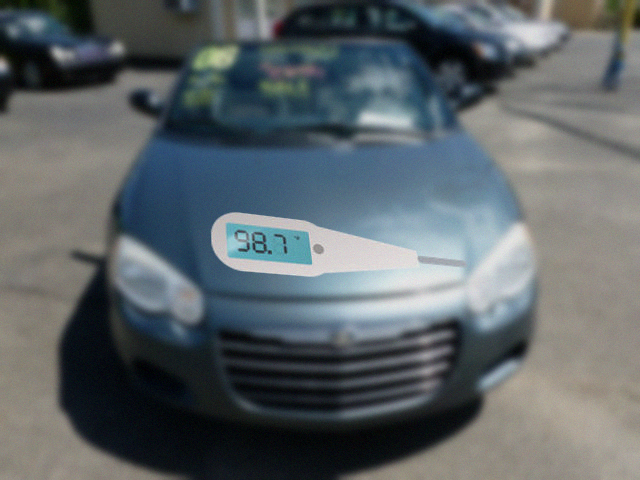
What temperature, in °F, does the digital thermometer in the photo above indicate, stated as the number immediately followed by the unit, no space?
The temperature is 98.7°F
